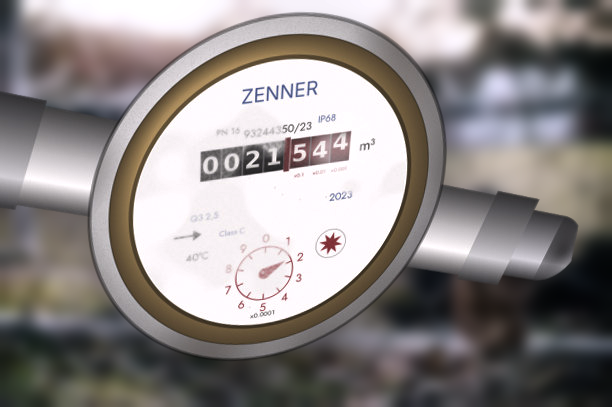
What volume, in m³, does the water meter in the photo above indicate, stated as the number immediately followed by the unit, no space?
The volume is 21.5441m³
